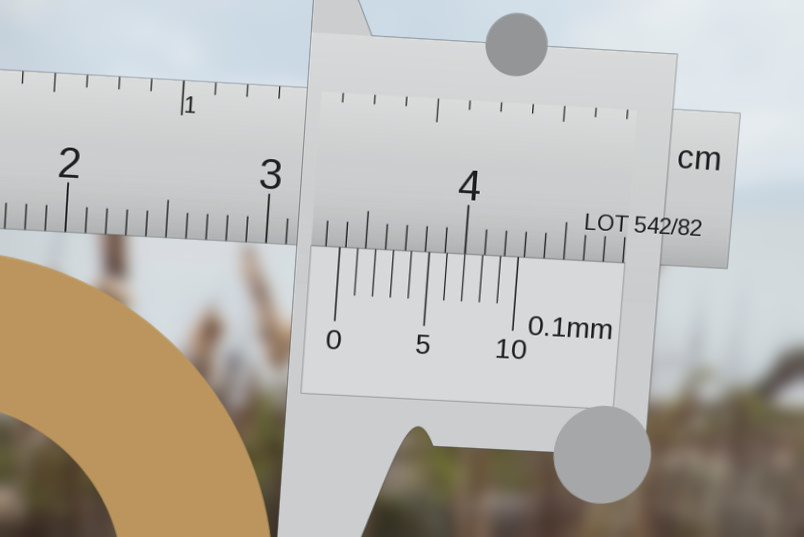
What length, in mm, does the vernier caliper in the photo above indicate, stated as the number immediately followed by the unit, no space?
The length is 33.7mm
